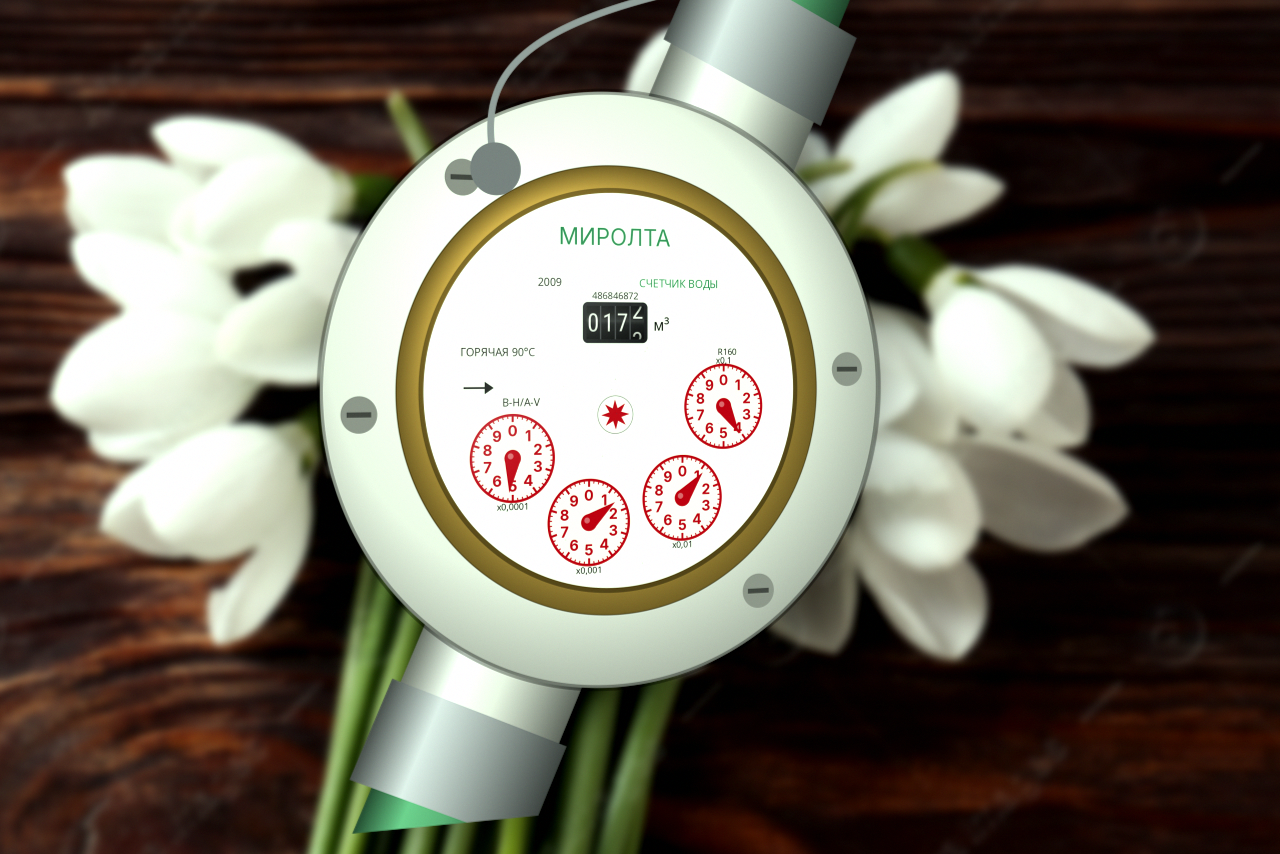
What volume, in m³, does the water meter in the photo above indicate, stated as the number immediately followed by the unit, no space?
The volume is 172.4115m³
